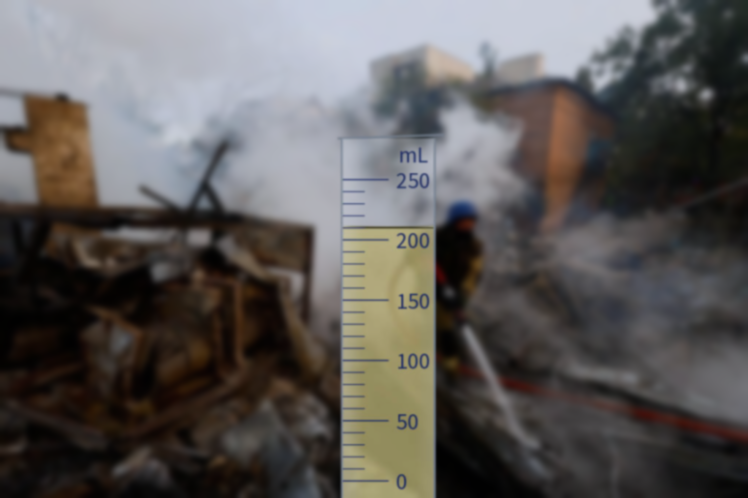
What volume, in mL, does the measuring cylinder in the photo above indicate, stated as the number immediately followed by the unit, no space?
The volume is 210mL
